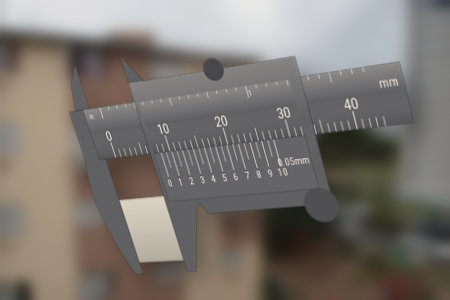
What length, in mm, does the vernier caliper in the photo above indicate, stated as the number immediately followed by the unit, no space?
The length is 8.4mm
